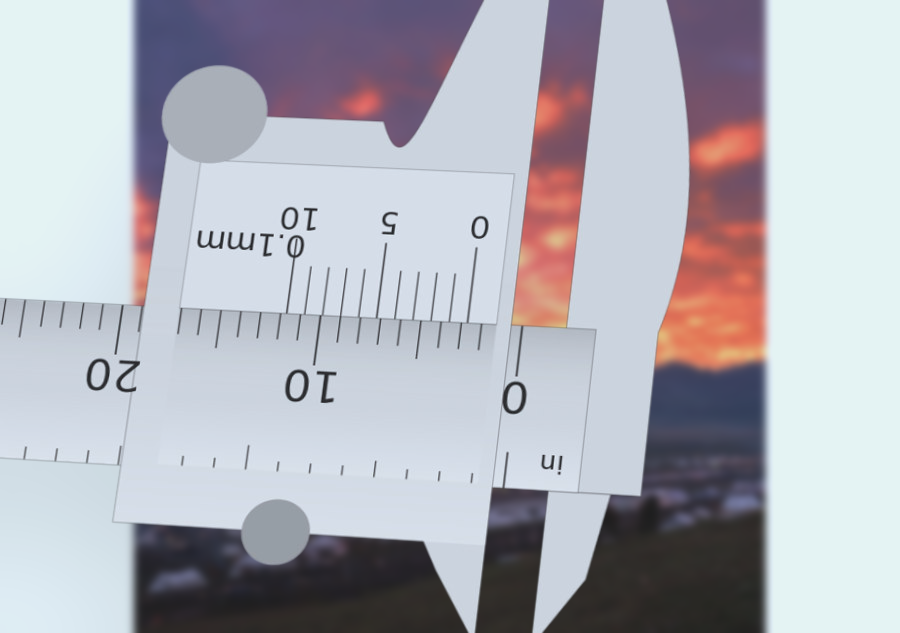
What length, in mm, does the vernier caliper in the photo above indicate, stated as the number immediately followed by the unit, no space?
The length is 2.7mm
